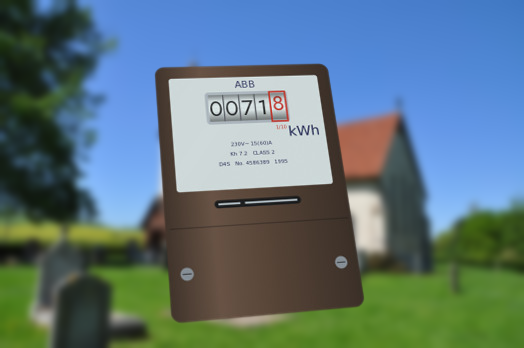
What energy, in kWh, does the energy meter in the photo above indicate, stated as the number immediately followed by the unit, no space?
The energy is 71.8kWh
